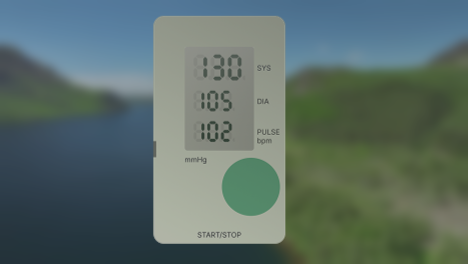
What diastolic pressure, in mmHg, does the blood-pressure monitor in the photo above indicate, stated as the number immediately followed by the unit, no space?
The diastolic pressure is 105mmHg
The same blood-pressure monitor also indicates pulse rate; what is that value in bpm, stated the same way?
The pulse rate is 102bpm
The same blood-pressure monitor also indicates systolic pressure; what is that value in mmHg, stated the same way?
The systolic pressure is 130mmHg
